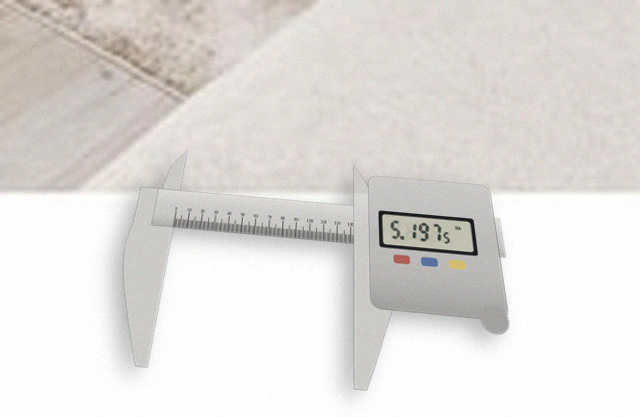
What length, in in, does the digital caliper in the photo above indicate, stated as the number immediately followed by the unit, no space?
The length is 5.1975in
